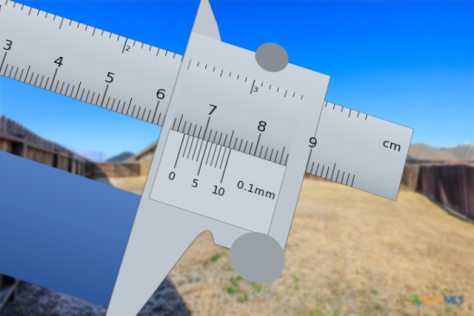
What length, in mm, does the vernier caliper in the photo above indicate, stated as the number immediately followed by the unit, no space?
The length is 66.4mm
